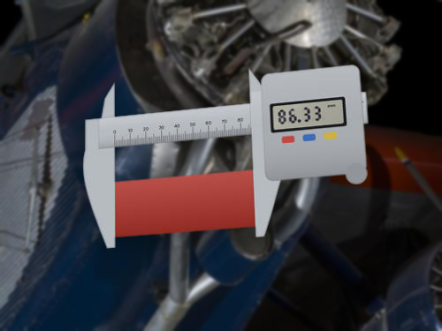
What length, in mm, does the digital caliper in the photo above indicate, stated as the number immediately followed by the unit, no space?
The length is 86.33mm
